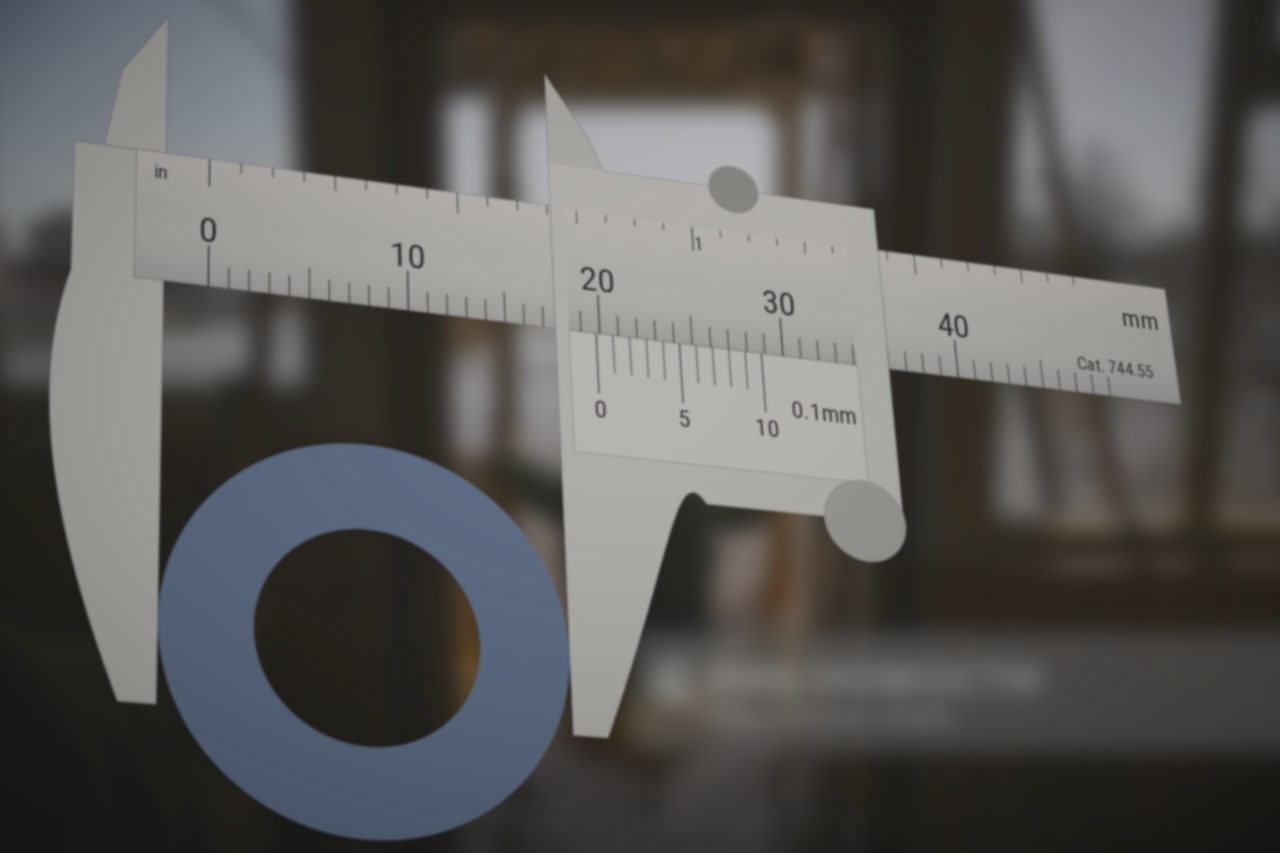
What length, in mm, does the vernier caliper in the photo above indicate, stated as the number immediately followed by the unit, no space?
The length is 19.8mm
